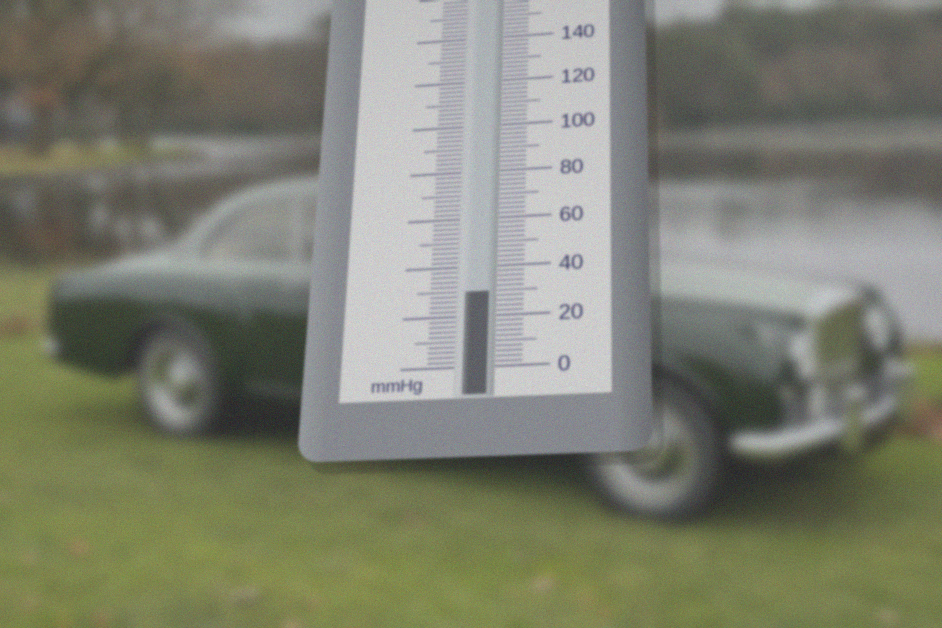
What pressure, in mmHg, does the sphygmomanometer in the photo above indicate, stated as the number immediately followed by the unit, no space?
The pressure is 30mmHg
